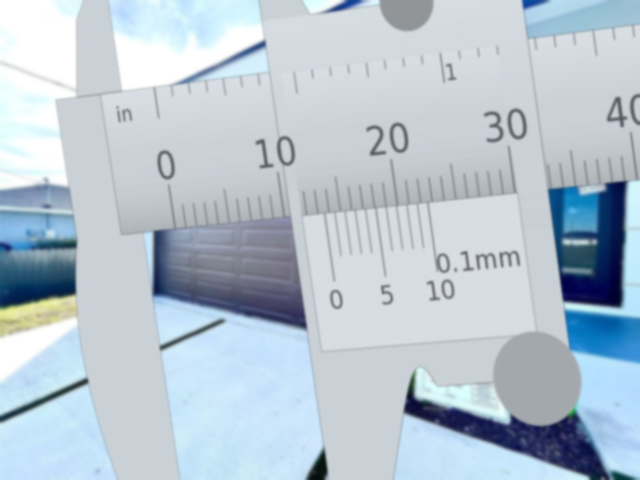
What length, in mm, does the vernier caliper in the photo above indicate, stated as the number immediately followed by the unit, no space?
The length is 13.6mm
